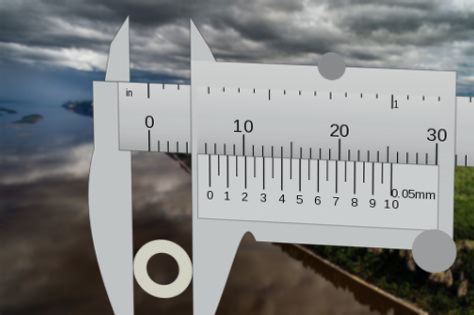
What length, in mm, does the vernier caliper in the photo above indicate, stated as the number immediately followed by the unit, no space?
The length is 6.4mm
